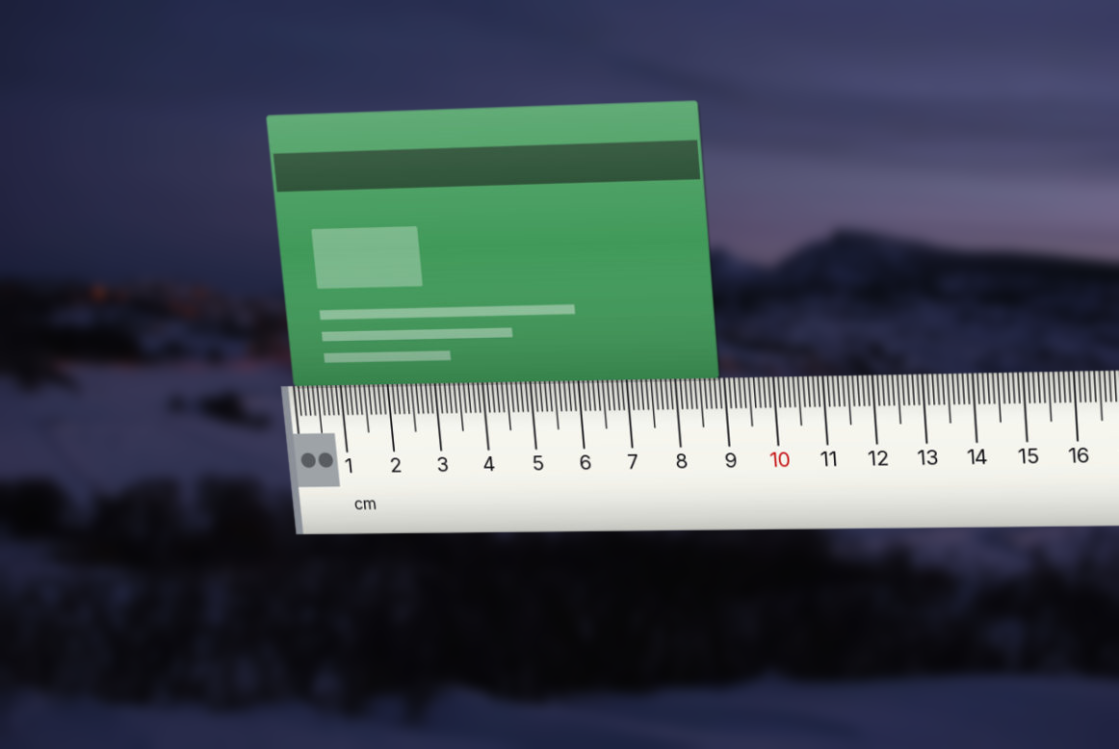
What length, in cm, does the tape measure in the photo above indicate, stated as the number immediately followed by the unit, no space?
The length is 8.9cm
